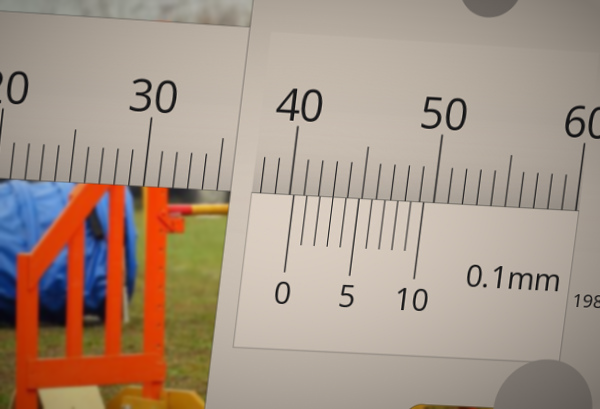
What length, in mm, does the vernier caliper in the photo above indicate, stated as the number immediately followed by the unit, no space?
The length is 40.3mm
